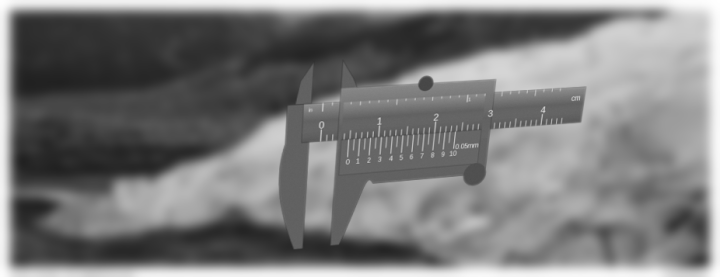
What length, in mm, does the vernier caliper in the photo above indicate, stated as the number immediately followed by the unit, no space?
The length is 4.8mm
